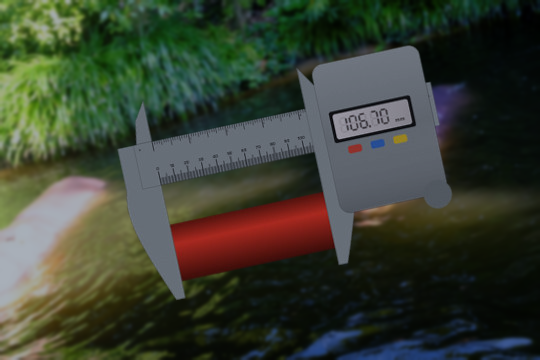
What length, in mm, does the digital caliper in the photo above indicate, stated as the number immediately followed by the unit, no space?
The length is 106.70mm
